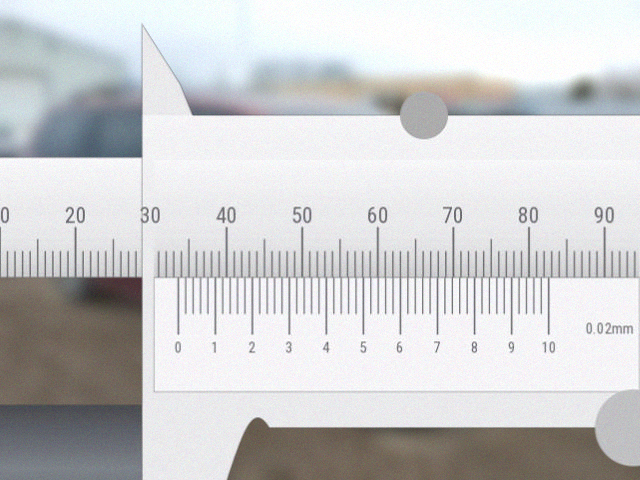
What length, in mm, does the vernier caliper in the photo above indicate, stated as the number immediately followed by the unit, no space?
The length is 33.6mm
